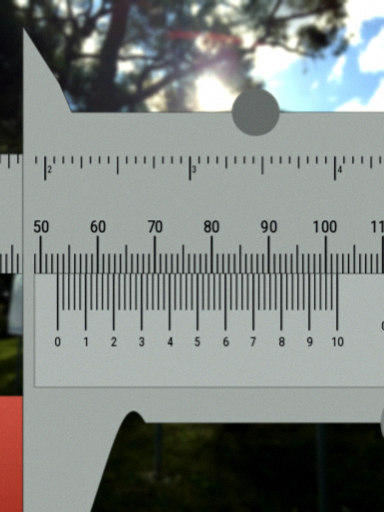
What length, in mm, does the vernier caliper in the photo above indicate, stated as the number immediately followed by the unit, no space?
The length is 53.0mm
